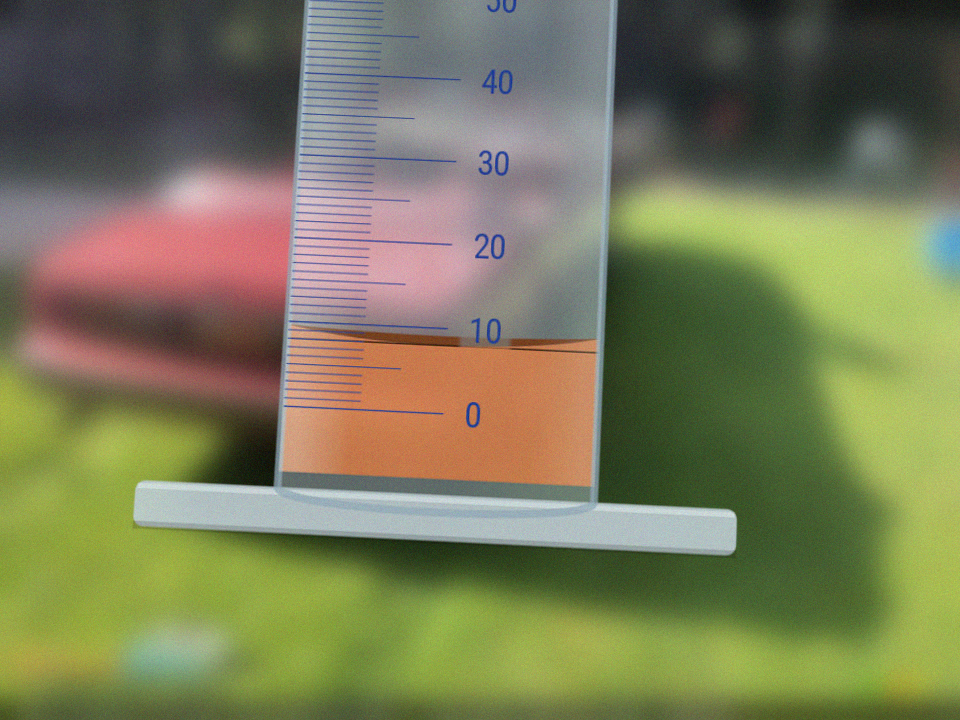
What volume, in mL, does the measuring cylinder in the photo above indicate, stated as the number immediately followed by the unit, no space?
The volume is 8mL
